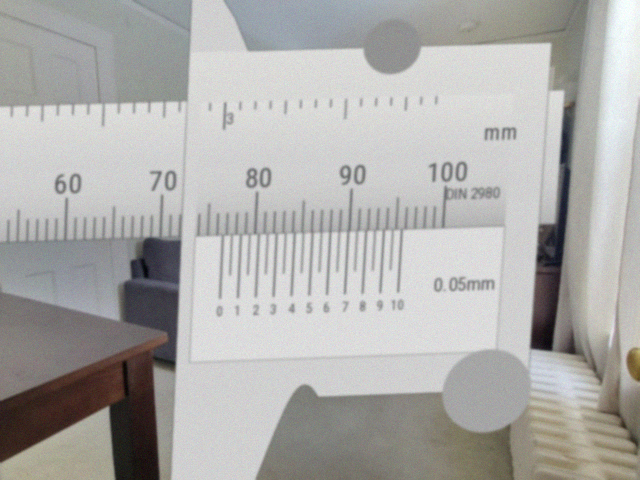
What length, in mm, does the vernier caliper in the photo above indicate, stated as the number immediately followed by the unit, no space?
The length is 76.6mm
